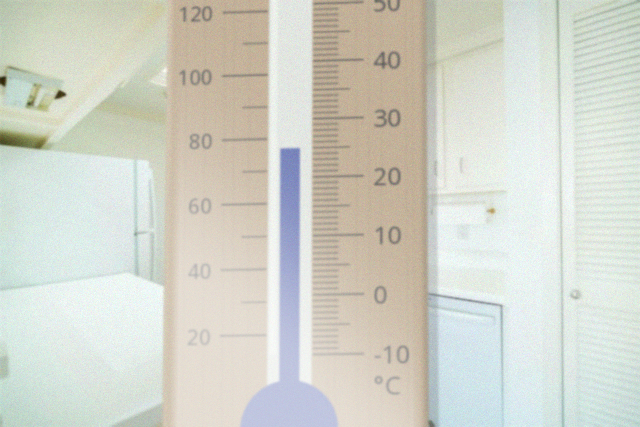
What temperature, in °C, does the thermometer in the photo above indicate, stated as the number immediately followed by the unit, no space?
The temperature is 25°C
